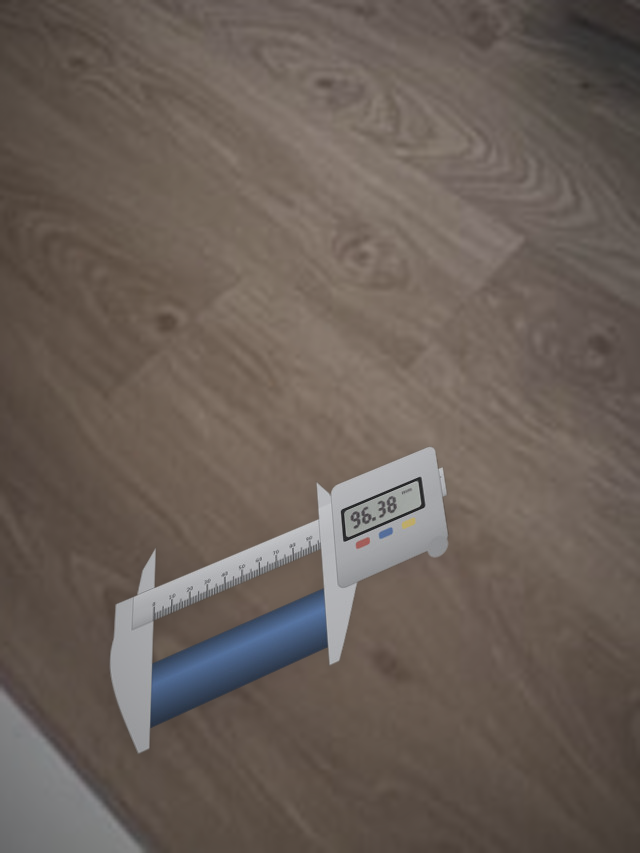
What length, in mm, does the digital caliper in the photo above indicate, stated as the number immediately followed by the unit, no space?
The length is 96.38mm
